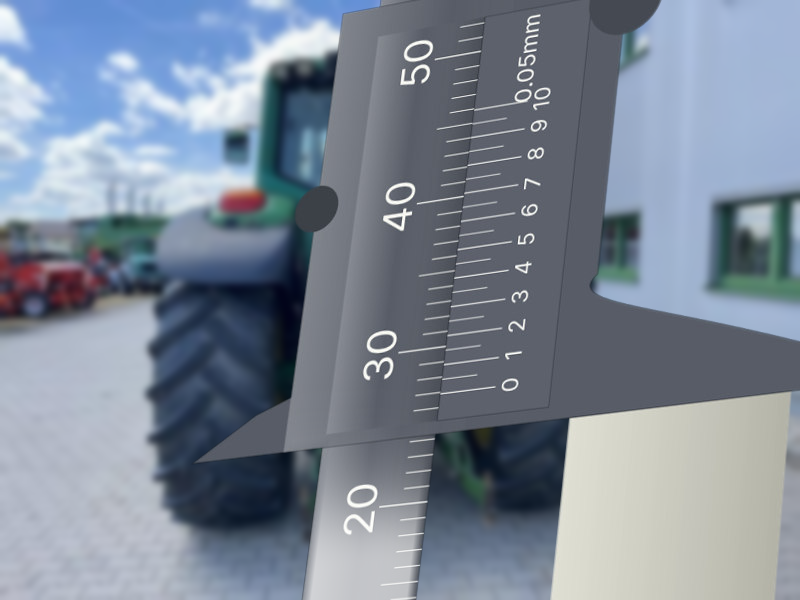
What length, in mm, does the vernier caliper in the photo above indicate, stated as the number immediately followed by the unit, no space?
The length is 26.9mm
